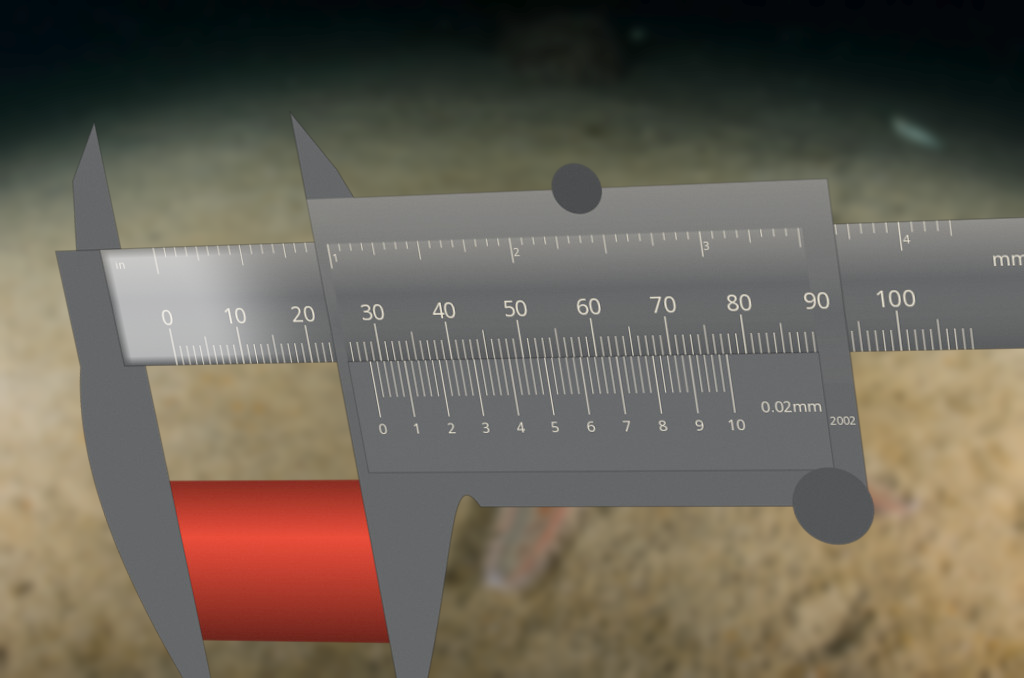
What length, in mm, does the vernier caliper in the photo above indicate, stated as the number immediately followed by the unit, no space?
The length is 28.4mm
